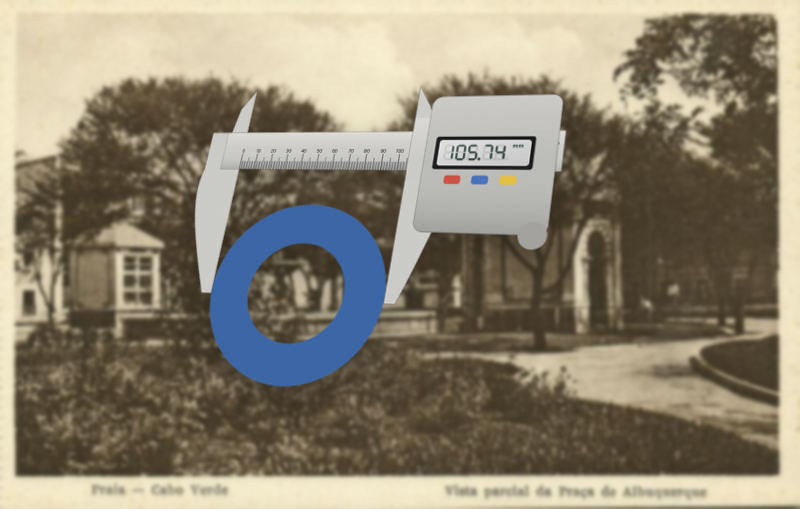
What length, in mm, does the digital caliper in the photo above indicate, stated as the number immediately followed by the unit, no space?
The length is 105.74mm
